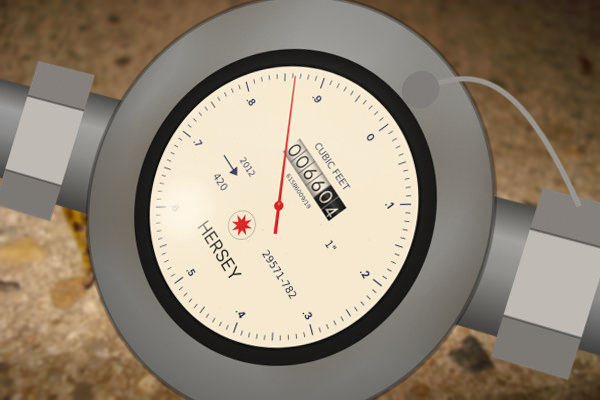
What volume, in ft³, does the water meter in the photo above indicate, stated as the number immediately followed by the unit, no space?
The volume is 6603.86ft³
